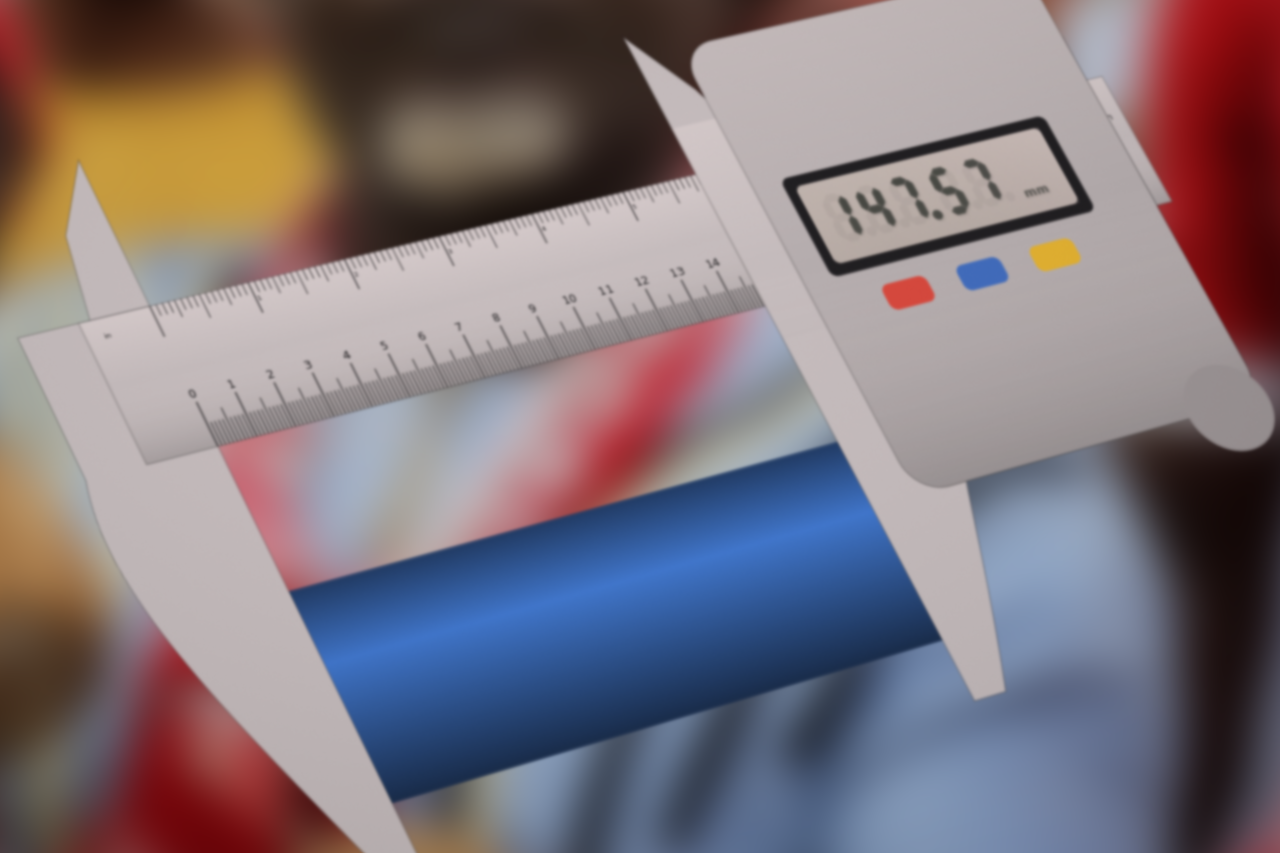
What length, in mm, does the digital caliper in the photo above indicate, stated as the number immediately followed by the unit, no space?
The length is 147.57mm
